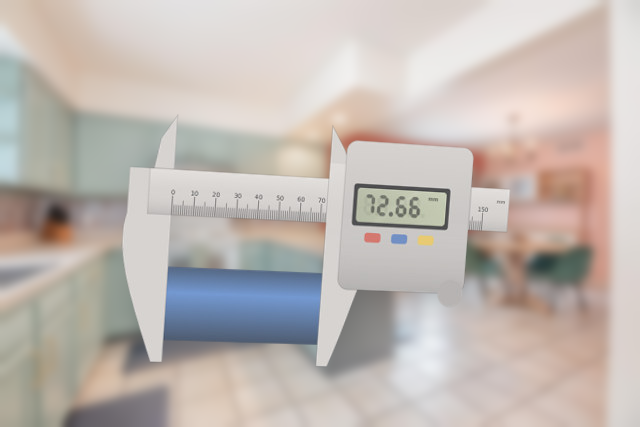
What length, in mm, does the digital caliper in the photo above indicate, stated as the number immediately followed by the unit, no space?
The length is 72.66mm
